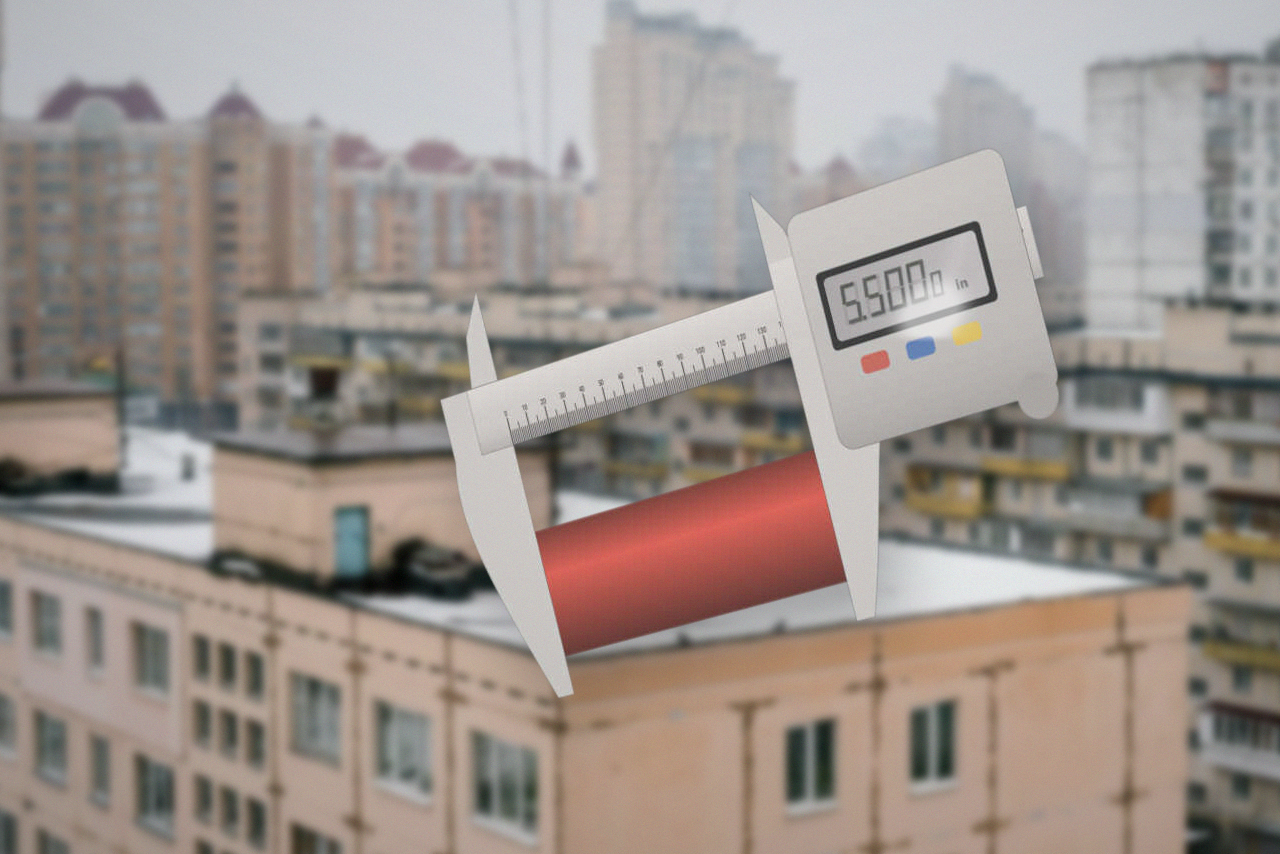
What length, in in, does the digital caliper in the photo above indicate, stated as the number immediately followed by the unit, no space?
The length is 5.5000in
